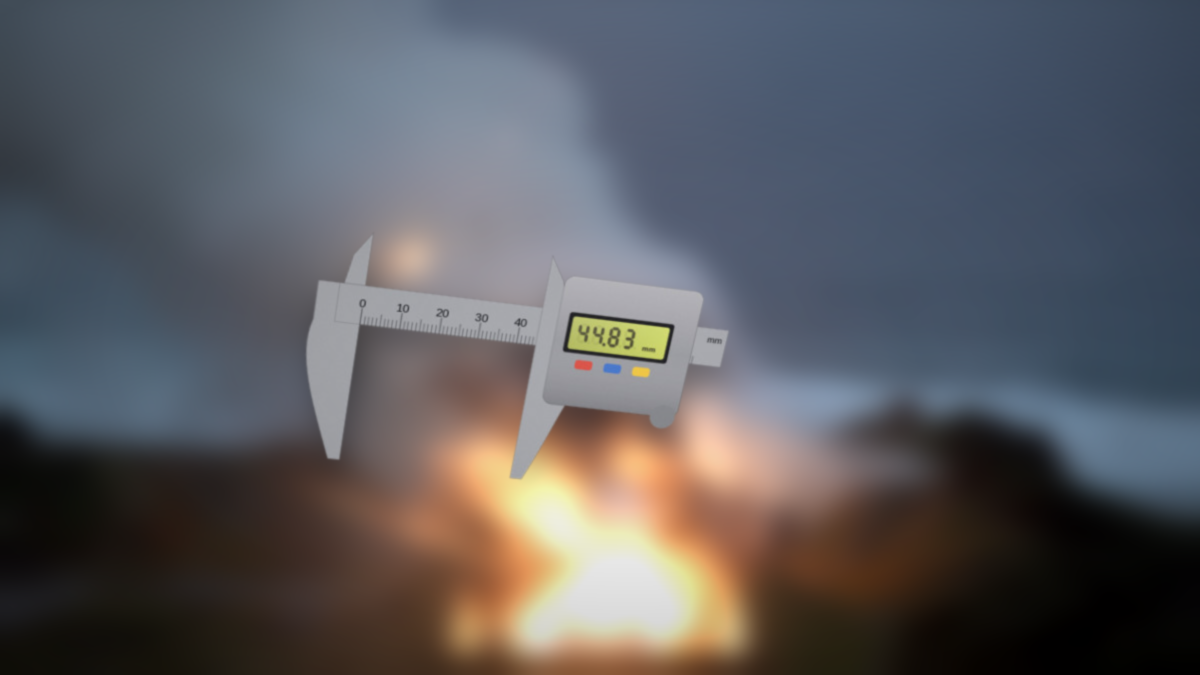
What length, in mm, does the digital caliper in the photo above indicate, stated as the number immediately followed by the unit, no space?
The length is 44.83mm
